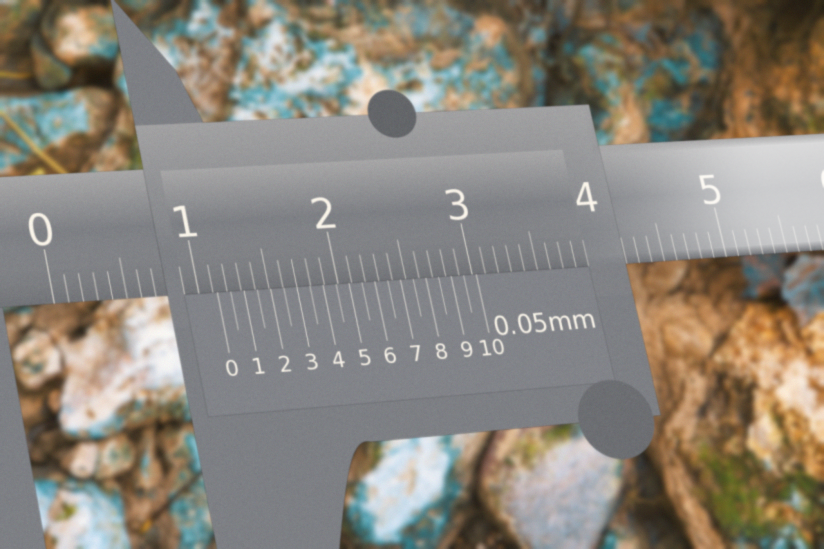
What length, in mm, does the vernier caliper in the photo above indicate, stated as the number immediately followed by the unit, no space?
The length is 11.3mm
